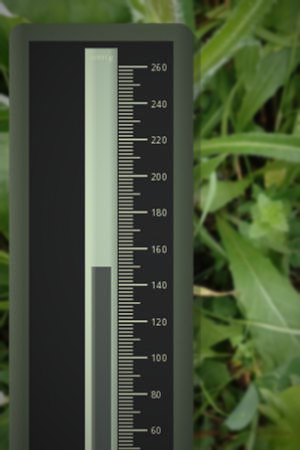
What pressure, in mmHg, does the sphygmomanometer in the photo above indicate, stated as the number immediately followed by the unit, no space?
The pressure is 150mmHg
